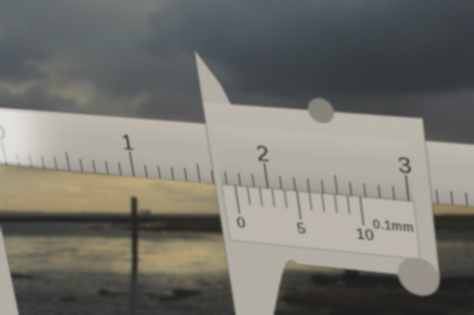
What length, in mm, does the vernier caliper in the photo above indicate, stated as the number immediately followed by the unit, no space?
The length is 17.6mm
